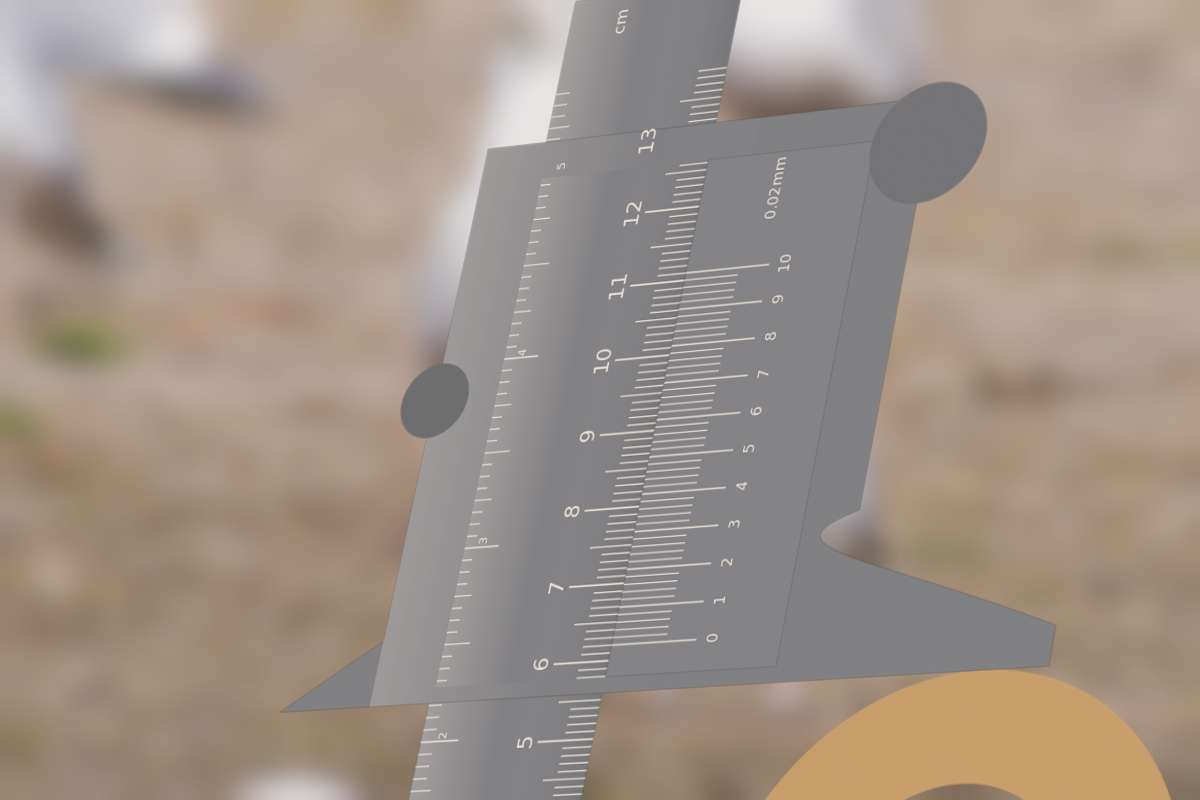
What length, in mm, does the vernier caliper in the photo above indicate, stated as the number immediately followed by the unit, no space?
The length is 62.0mm
